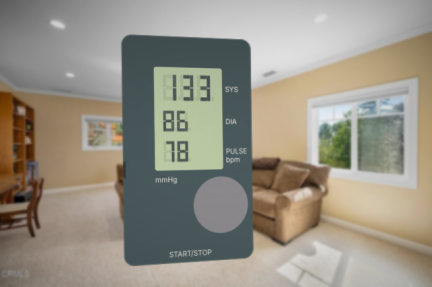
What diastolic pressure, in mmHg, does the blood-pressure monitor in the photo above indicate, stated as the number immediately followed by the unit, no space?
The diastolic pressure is 86mmHg
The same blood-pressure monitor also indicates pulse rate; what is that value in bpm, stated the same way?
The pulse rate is 78bpm
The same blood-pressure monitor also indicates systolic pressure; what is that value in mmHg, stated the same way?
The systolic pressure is 133mmHg
